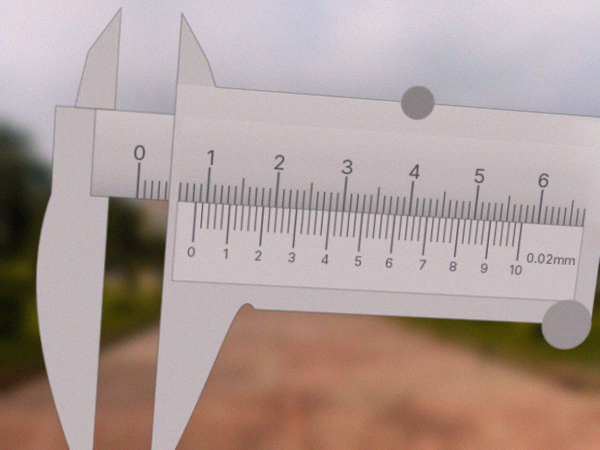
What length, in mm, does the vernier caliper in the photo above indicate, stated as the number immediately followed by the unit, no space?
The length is 8.4mm
